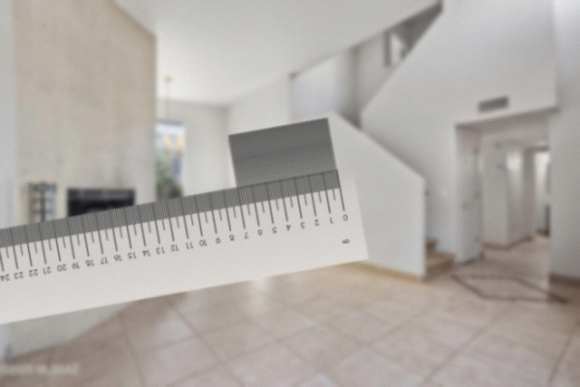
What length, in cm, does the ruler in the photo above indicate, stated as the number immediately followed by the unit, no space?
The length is 7cm
